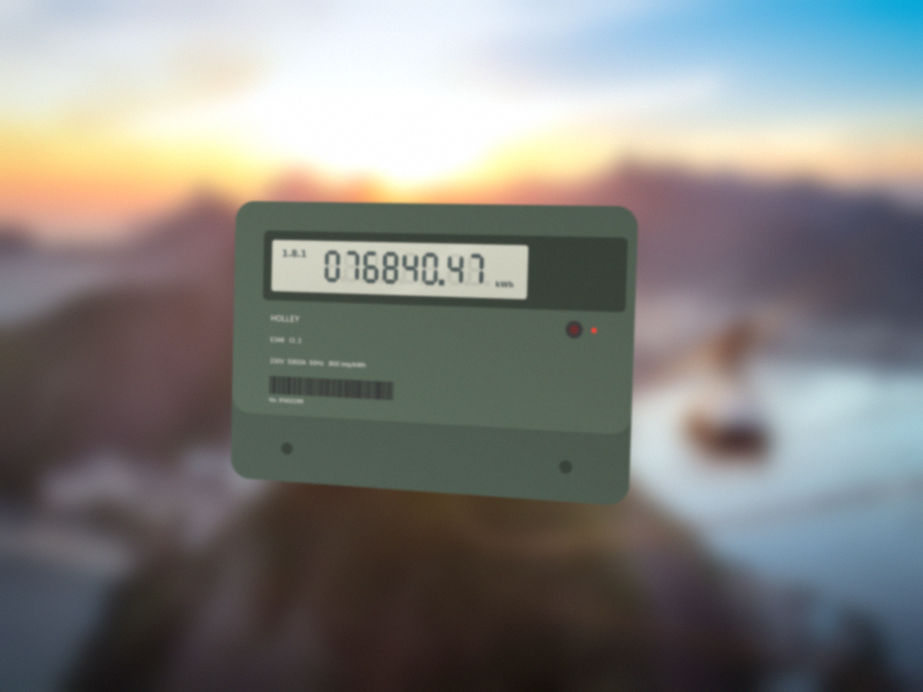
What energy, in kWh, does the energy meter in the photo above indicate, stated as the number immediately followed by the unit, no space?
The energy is 76840.47kWh
